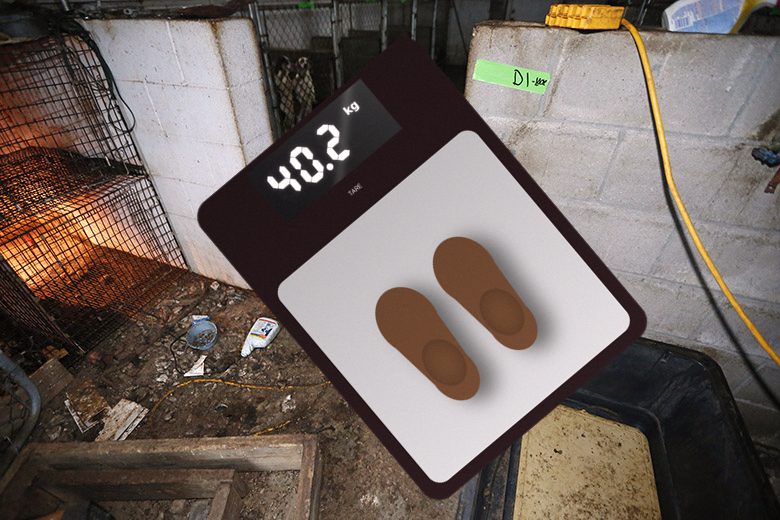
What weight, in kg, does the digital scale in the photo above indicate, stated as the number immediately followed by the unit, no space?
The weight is 40.2kg
